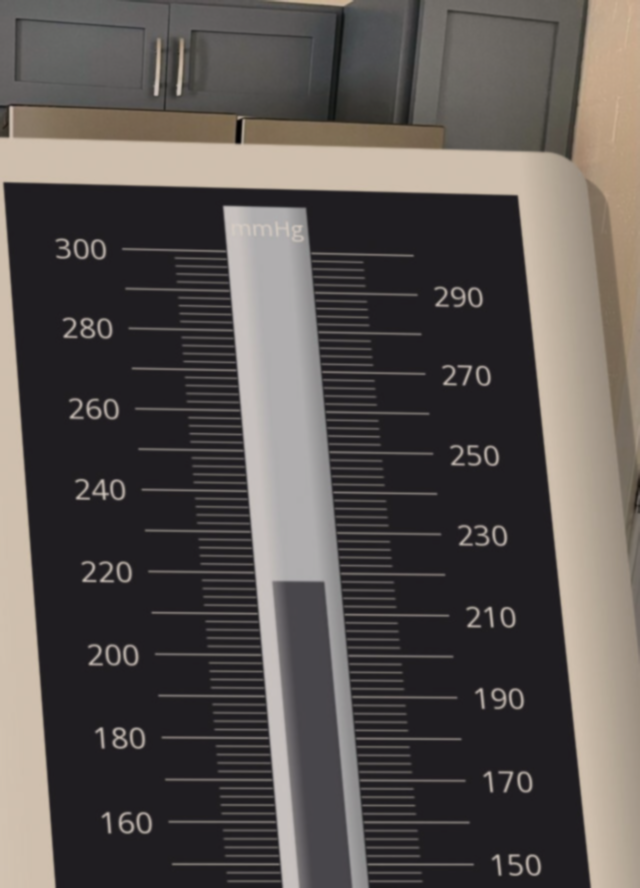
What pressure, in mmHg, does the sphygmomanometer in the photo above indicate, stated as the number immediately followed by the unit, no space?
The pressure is 218mmHg
